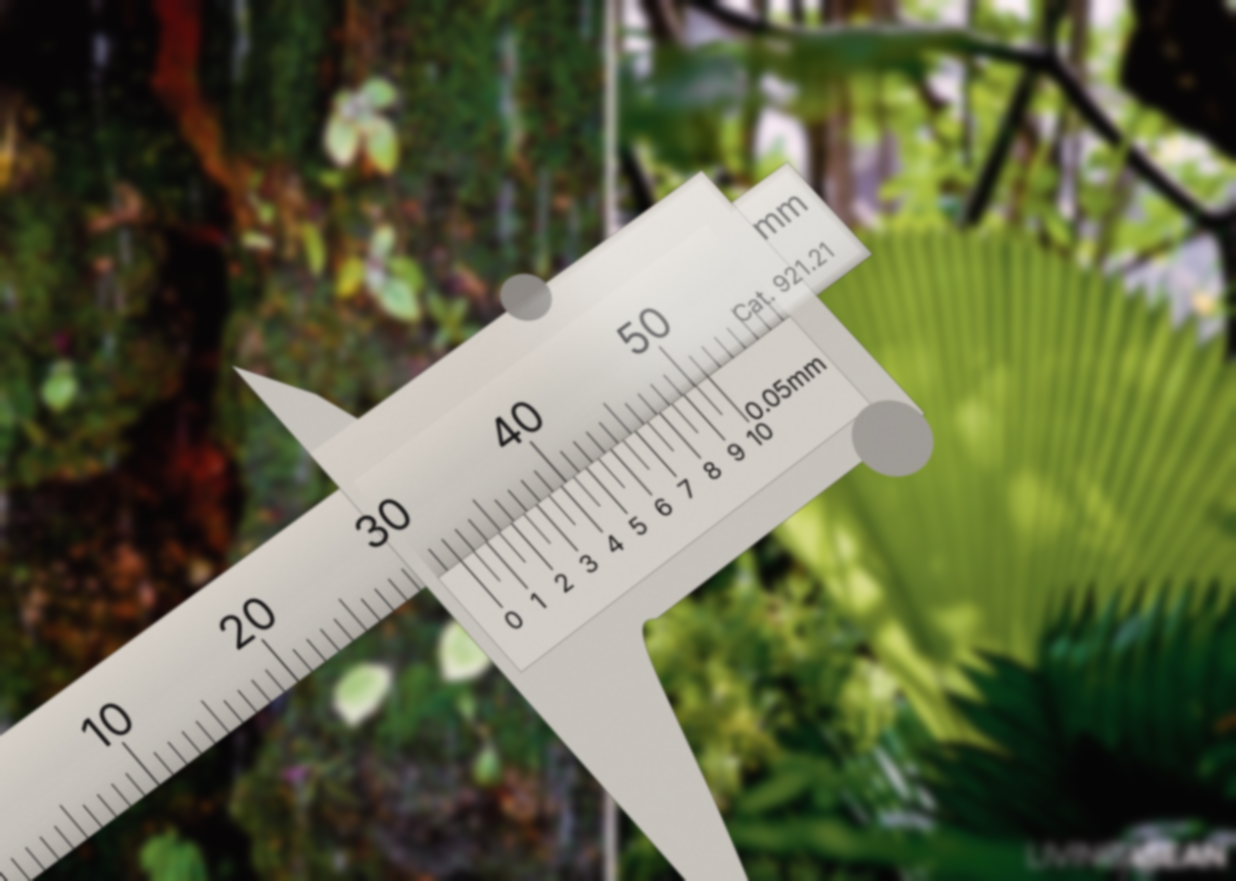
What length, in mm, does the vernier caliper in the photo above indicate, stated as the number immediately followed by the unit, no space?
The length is 32.0mm
